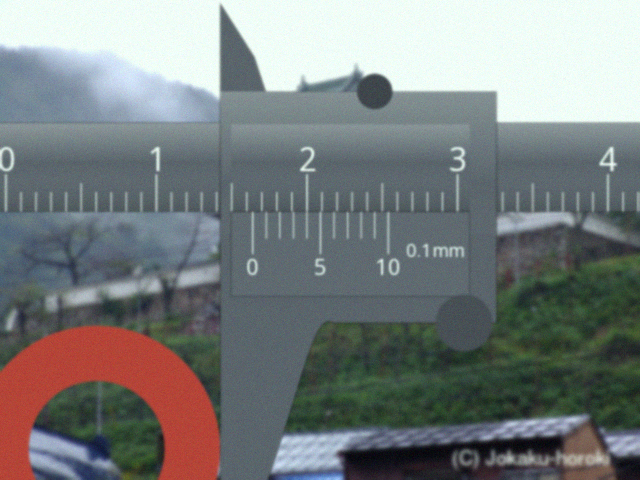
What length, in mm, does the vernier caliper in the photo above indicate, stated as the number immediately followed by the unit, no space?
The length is 16.4mm
